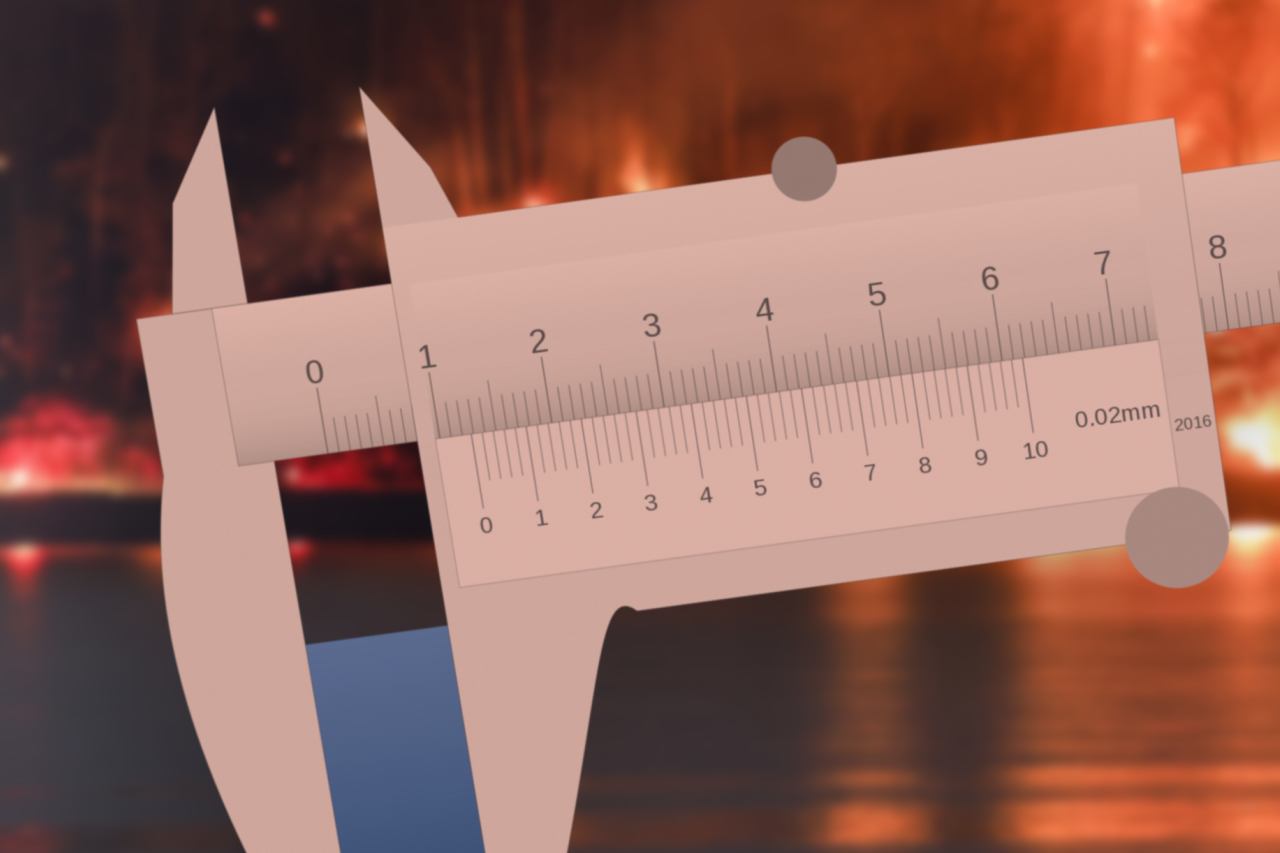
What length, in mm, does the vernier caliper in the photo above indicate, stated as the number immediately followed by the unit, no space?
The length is 12.8mm
